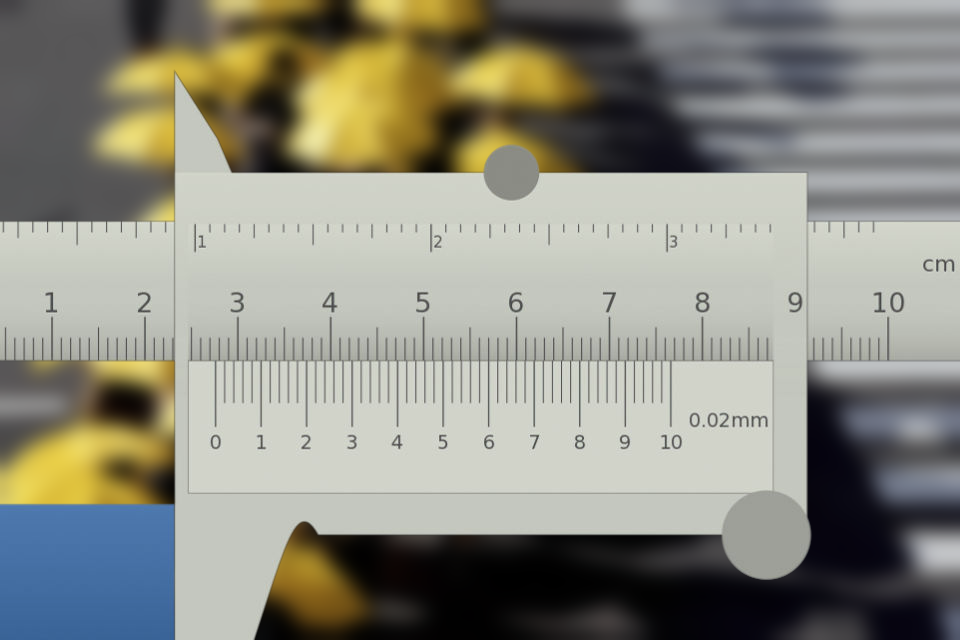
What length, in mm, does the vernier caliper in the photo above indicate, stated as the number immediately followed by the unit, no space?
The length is 27.6mm
